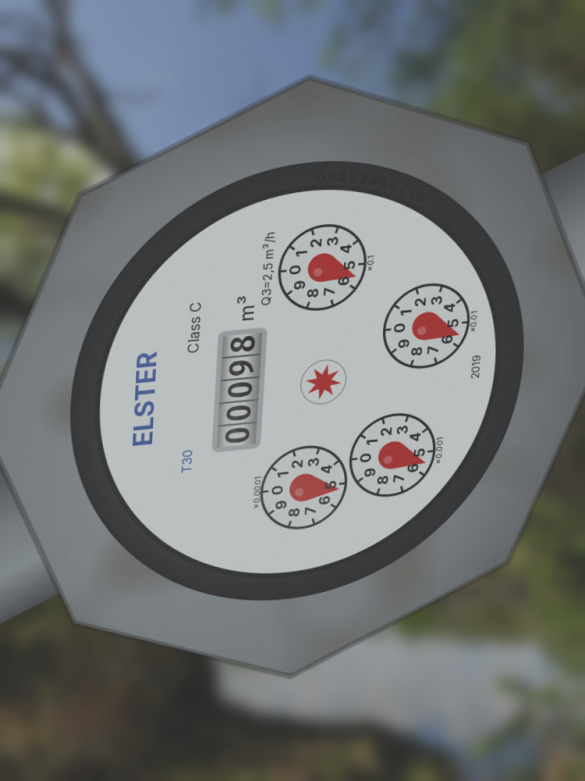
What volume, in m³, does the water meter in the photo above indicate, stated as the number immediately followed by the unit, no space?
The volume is 98.5555m³
